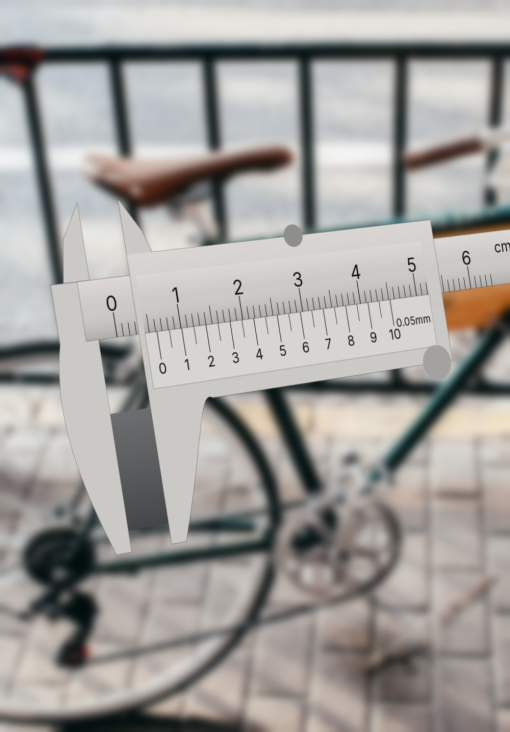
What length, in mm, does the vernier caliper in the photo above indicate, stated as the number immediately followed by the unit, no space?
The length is 6.2mm
